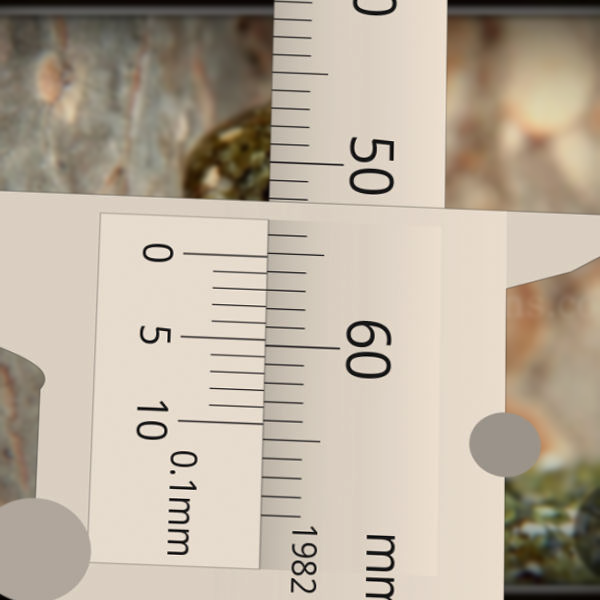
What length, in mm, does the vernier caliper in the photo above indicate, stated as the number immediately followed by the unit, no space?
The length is 55.2mm
